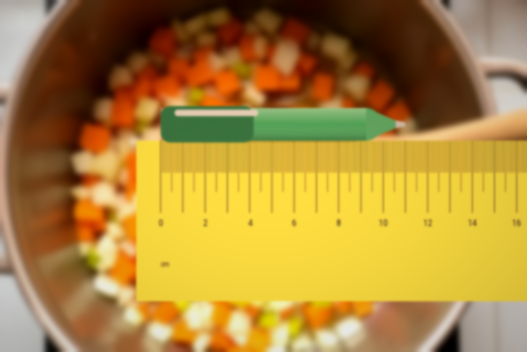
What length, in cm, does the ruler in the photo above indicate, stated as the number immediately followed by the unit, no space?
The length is 11cm
